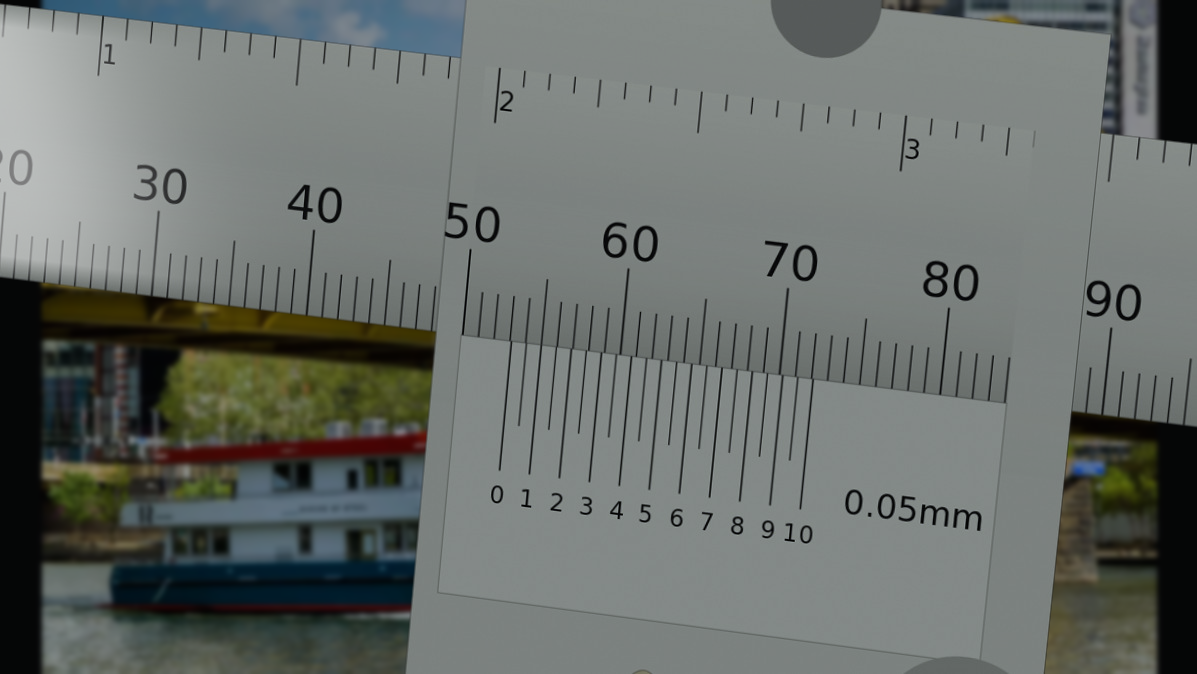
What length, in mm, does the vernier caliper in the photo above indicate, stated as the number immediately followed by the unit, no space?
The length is 53.1mm
